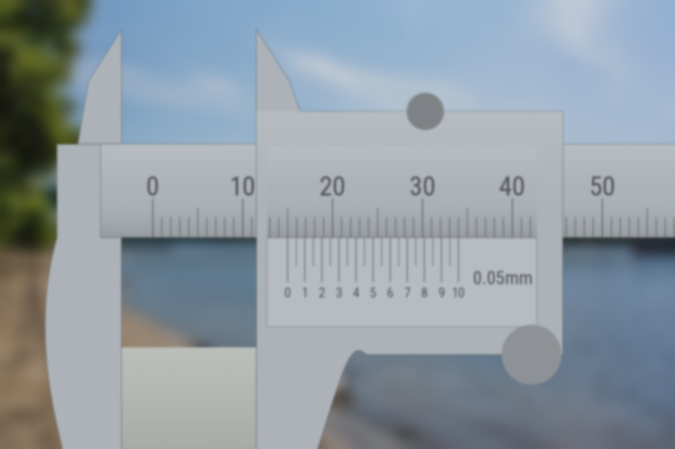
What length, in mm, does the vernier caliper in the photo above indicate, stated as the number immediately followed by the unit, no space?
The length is 15.0mm
